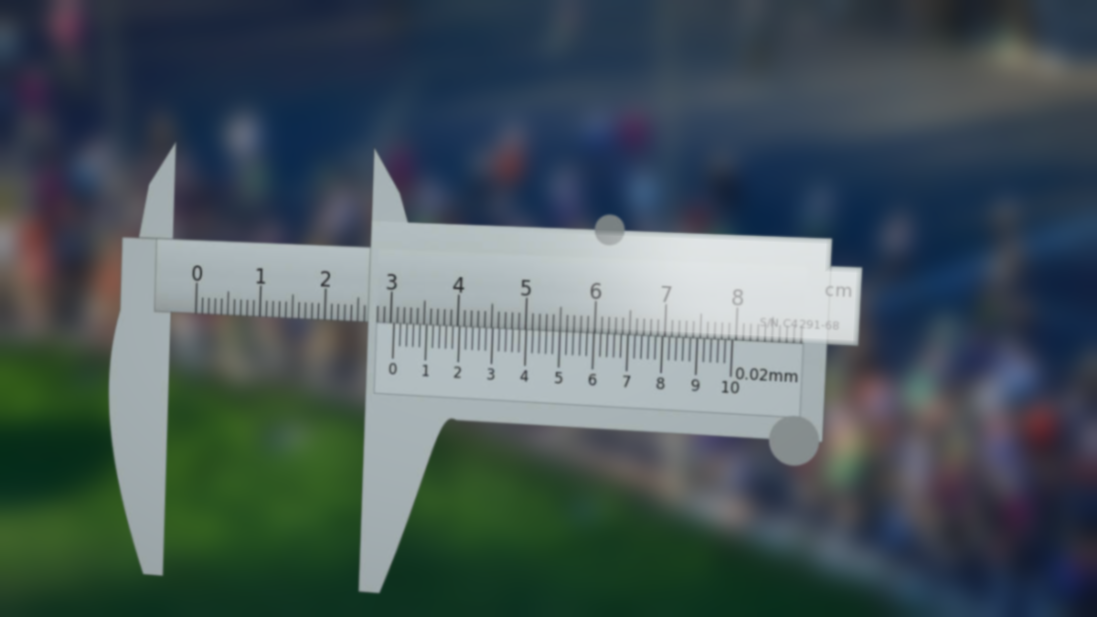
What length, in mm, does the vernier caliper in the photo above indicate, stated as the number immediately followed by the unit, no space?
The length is 30.5mm
